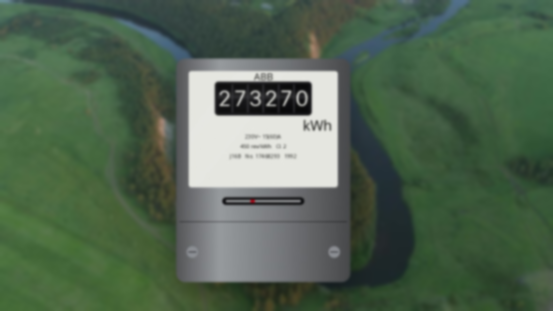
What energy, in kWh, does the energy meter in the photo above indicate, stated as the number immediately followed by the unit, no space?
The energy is 273270kWh
